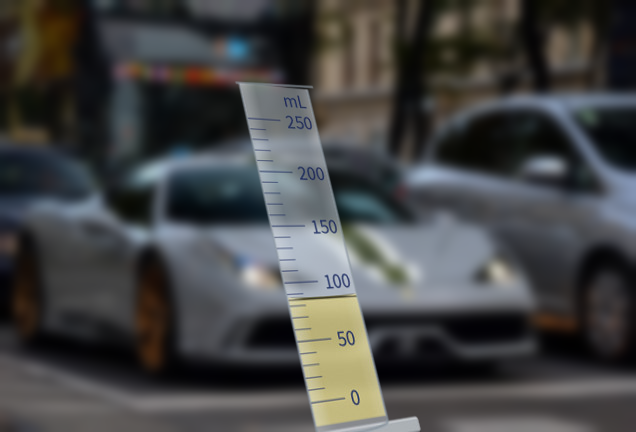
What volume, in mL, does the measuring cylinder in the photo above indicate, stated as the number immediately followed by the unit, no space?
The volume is 85mL
